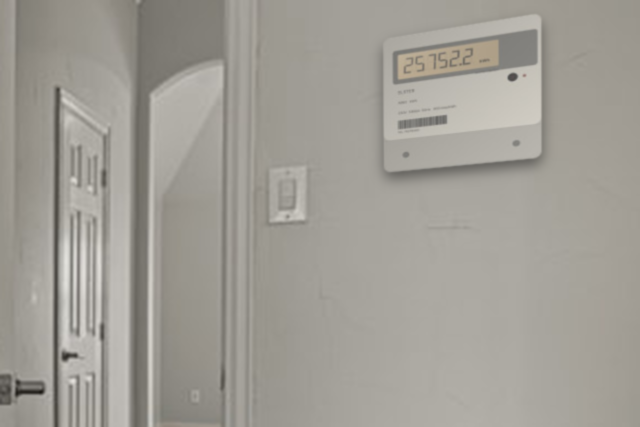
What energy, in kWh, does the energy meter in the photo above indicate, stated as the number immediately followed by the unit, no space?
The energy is 25752.2kWh
